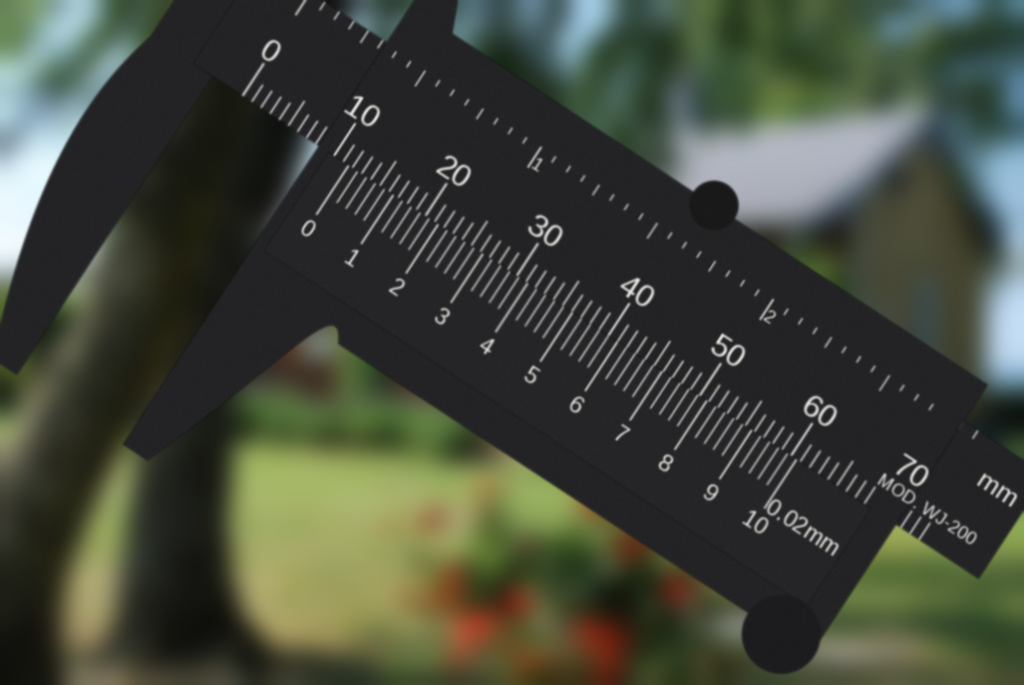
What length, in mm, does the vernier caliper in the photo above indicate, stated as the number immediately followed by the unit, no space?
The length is 11.6mm
